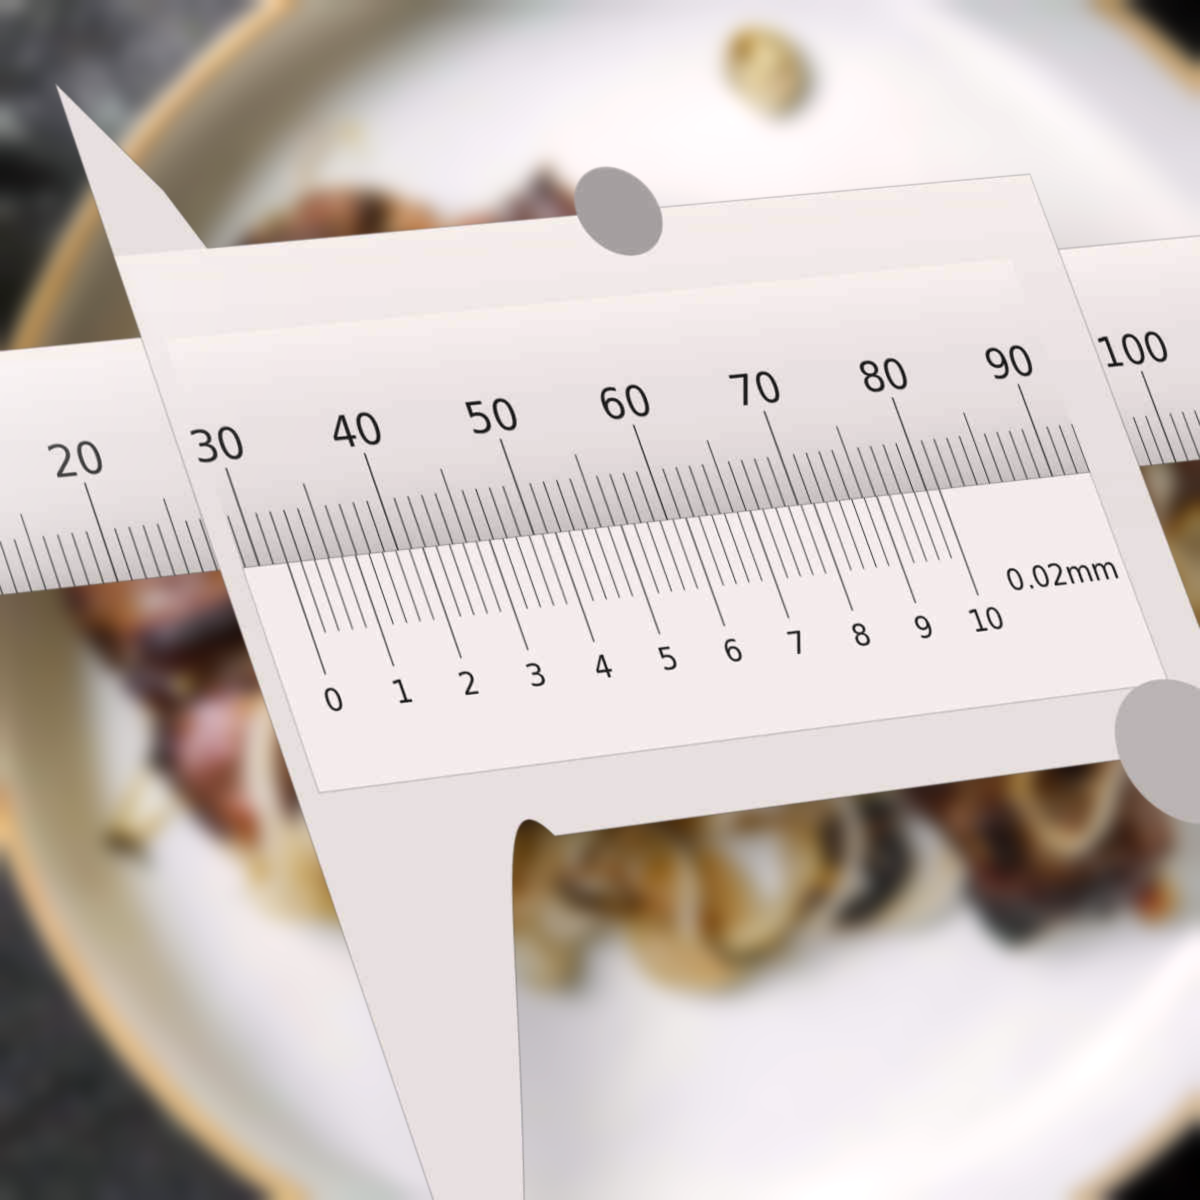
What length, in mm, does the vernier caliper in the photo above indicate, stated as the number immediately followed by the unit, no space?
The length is 32.0mm
